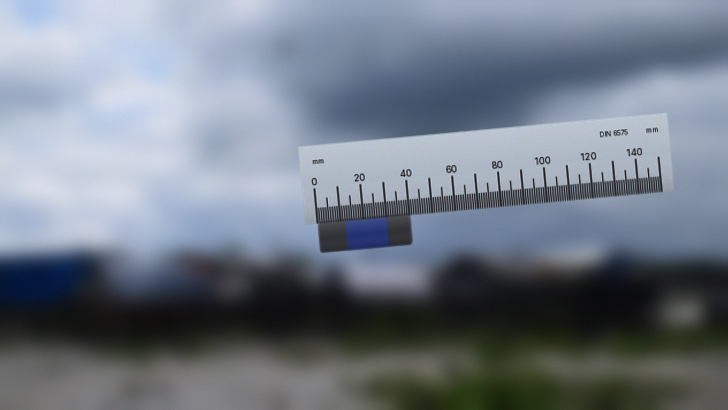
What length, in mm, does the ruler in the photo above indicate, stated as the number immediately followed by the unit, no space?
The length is 40mm
